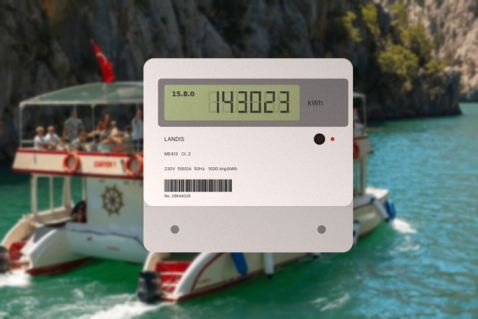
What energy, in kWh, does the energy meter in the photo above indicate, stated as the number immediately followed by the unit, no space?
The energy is 143023kWh
